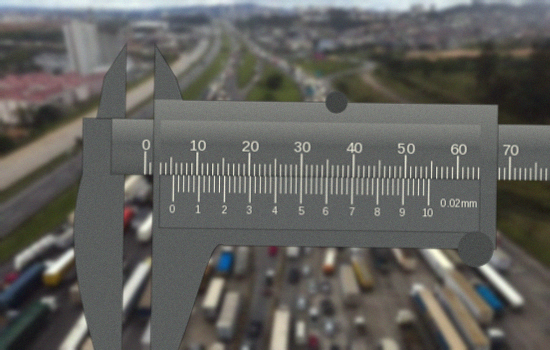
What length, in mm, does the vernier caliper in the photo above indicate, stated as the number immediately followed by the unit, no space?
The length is 5.5mm
